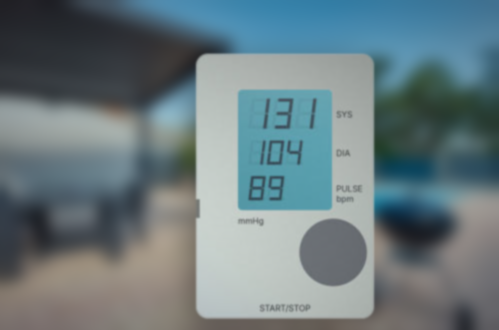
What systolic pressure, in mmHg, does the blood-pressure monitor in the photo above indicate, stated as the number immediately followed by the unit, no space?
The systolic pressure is 131mmHg
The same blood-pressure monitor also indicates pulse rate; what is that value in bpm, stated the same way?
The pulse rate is 89bpm
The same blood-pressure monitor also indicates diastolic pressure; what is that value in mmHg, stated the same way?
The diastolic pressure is 104mmHg
